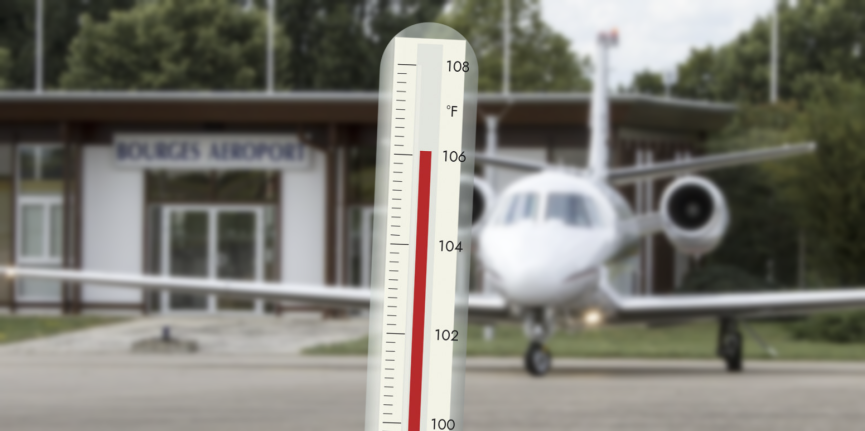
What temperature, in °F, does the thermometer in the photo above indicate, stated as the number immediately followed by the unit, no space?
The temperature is 106.1°F
